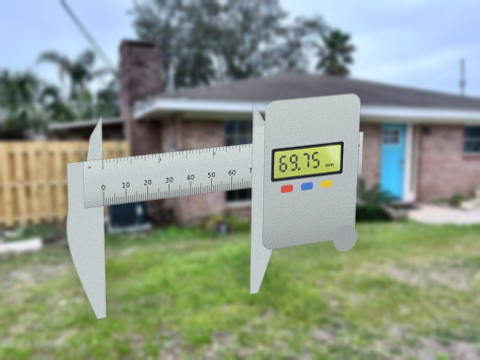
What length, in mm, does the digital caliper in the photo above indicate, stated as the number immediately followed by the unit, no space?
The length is 69.75mm
